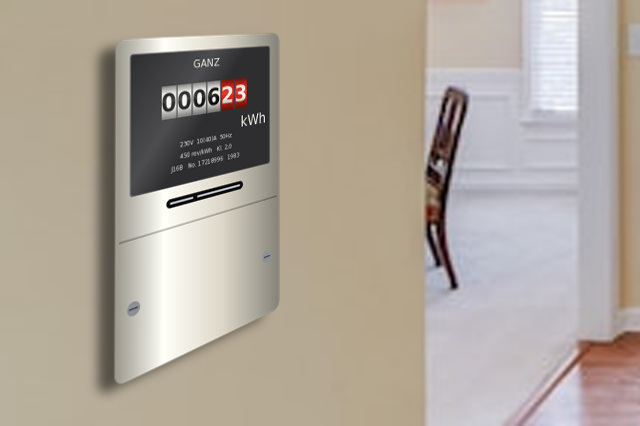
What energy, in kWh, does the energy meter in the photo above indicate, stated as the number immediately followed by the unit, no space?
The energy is 6.23kWh
